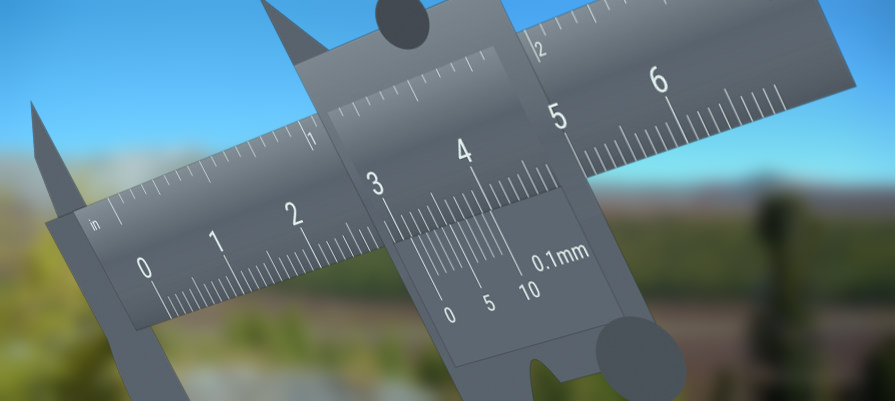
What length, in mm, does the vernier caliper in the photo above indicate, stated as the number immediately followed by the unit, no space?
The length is 30.8mm
